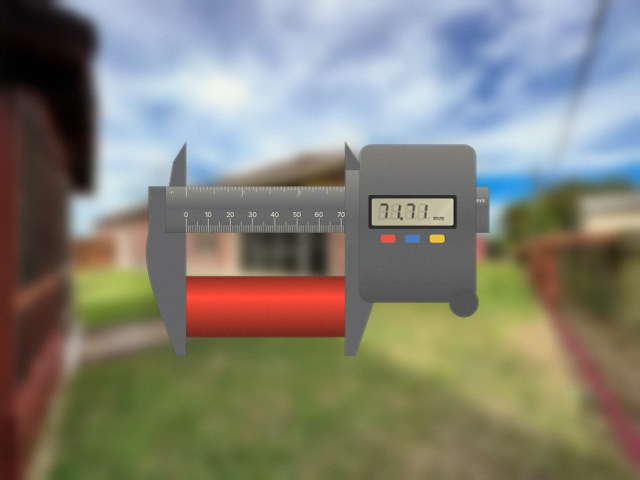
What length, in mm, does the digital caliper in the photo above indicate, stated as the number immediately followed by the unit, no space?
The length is 71.71mm
